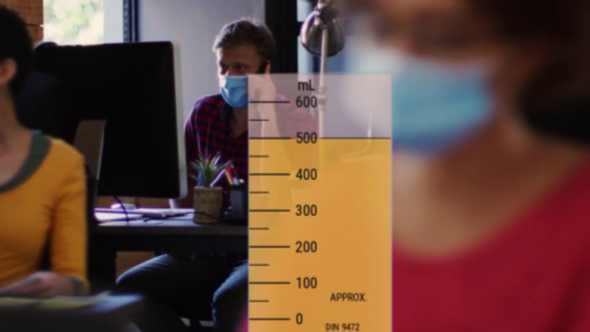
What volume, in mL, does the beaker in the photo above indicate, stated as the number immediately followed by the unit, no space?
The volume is 500mL
